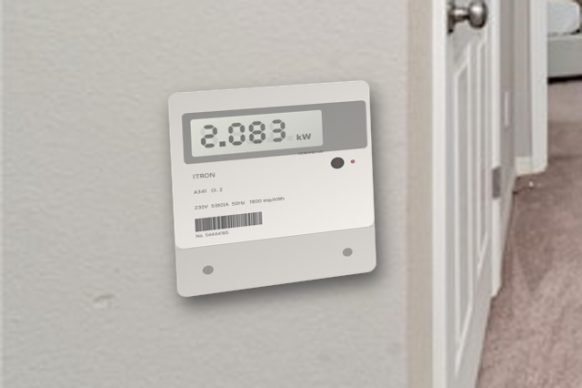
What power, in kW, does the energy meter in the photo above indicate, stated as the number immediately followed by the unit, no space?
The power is 2.083kW
